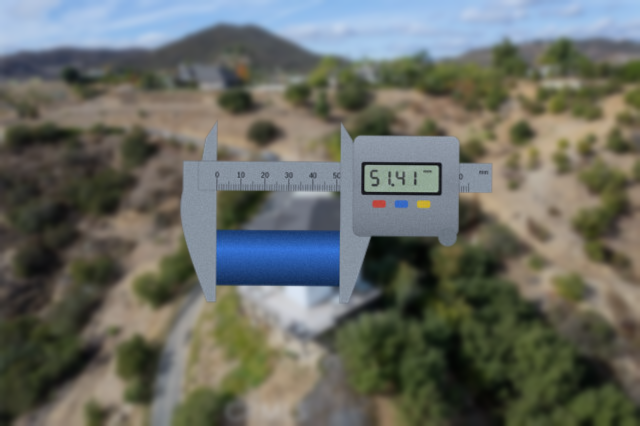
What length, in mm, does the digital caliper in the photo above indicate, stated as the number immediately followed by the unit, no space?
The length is 51.41mm
